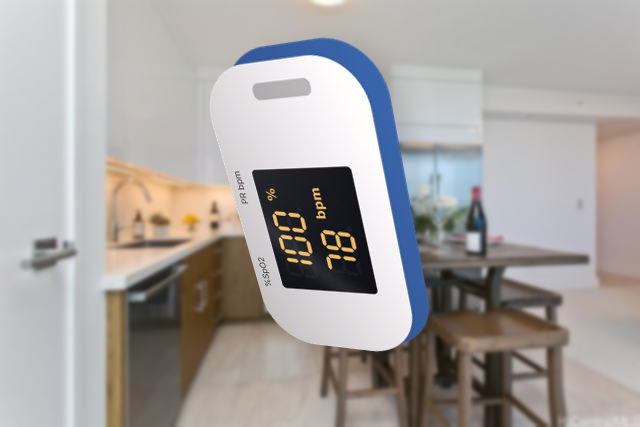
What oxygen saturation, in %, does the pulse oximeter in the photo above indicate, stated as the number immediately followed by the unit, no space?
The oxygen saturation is 100%
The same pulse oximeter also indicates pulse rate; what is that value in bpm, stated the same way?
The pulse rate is 78bpm
